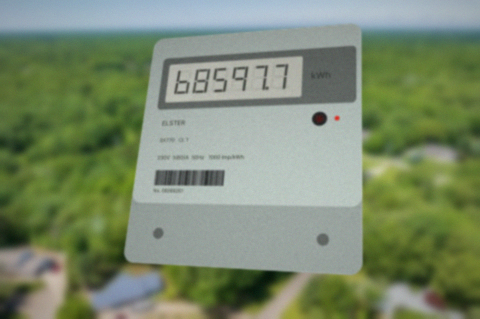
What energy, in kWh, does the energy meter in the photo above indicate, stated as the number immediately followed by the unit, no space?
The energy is 68597.7kWh
